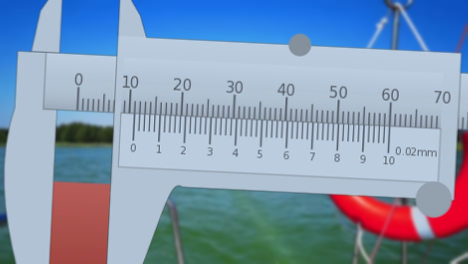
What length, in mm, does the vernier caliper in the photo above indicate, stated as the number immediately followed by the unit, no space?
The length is 11.0mm
